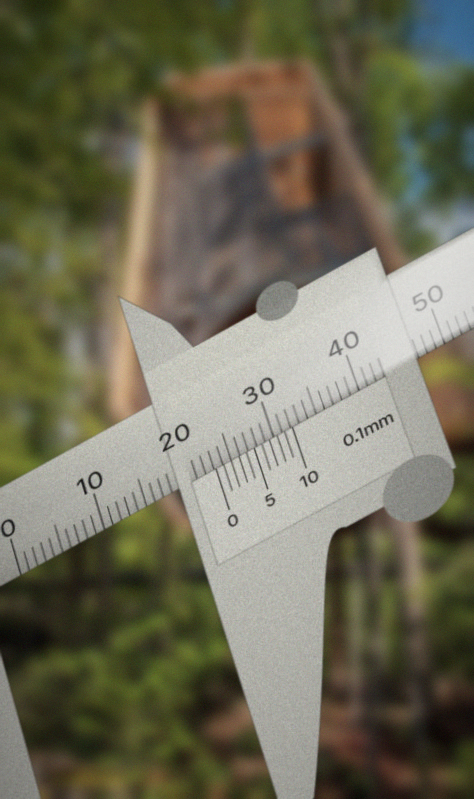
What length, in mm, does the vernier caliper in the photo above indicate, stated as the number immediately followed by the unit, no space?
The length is 23.2mm
